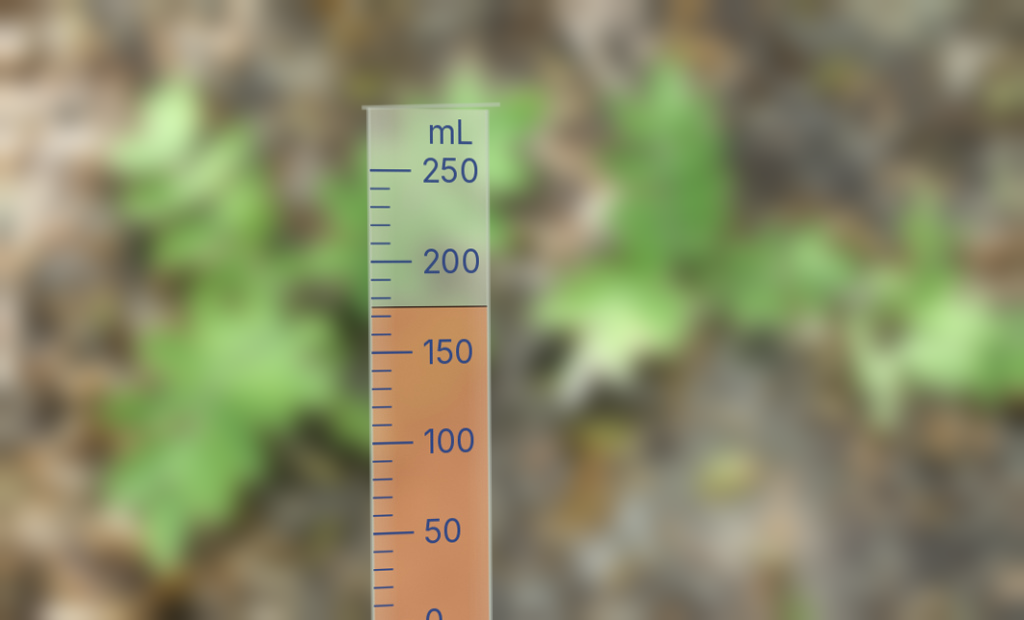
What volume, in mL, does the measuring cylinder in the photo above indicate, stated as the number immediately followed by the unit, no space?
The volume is 175mL
